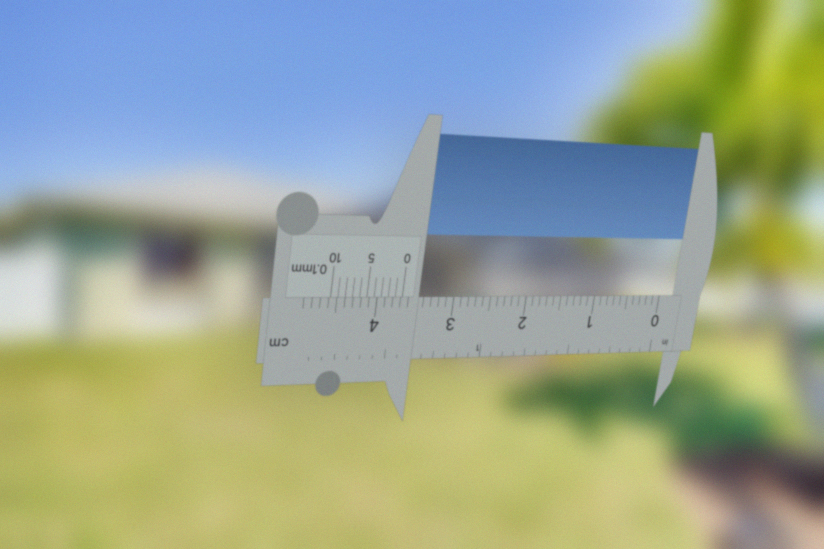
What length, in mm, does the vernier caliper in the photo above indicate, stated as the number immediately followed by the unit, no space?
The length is 36.8mm
